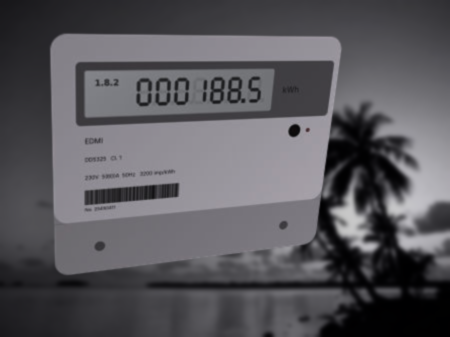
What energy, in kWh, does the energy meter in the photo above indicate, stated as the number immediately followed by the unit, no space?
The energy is 188.5kWh
